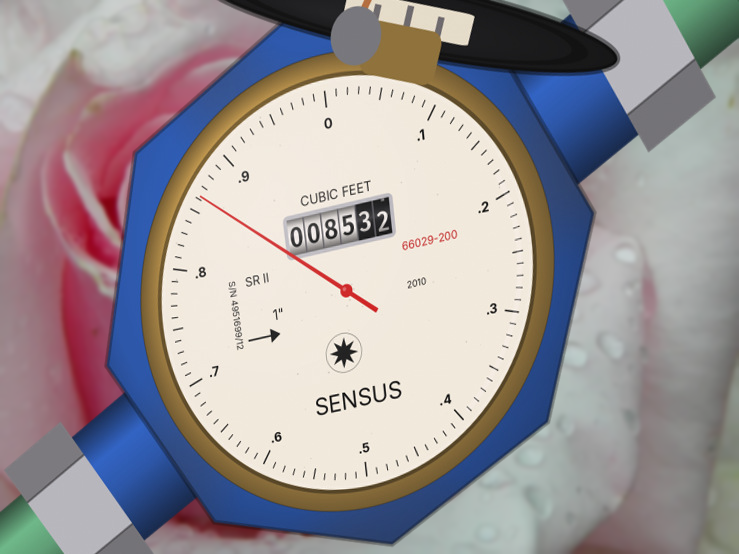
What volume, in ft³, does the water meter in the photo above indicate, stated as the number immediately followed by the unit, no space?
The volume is 8531.86ft³
